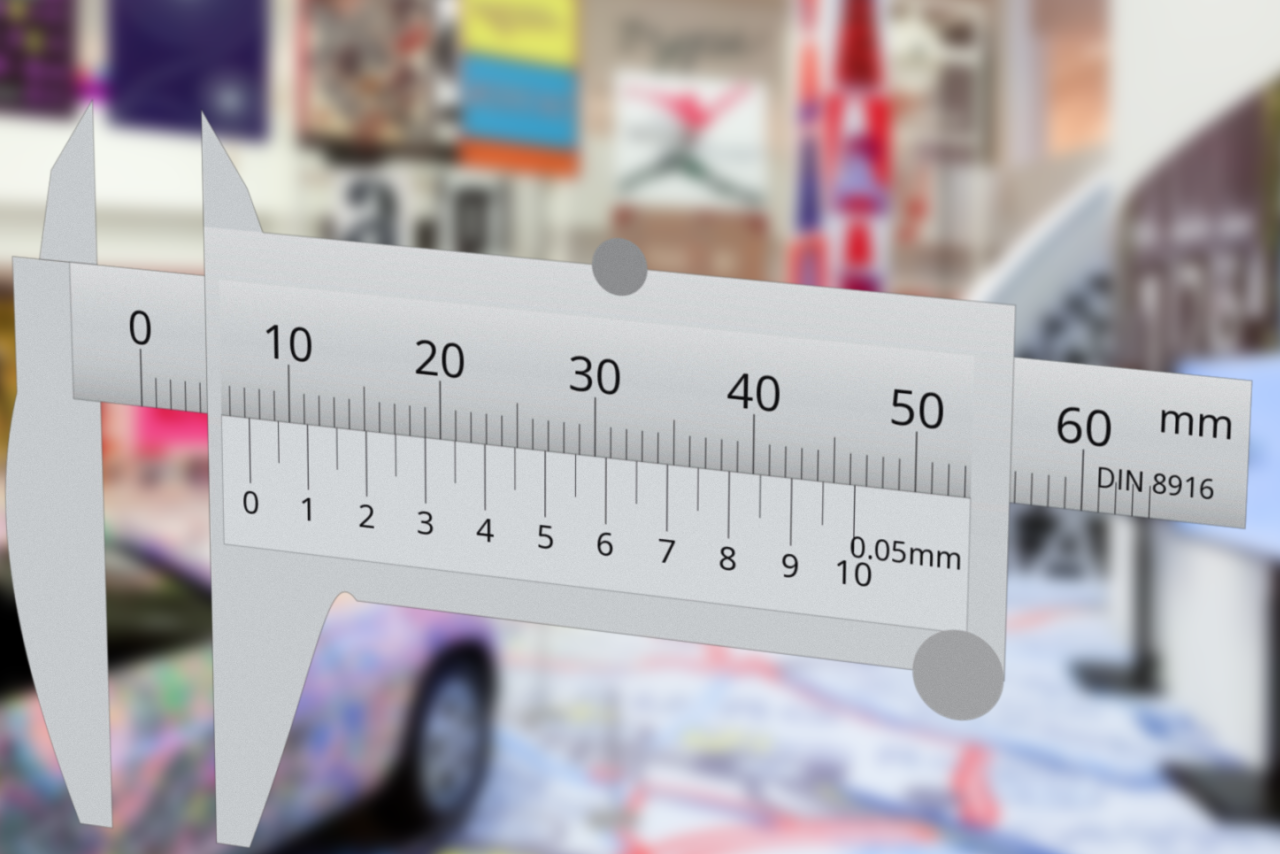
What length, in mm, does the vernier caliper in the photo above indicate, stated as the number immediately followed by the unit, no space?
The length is 7.3mm
